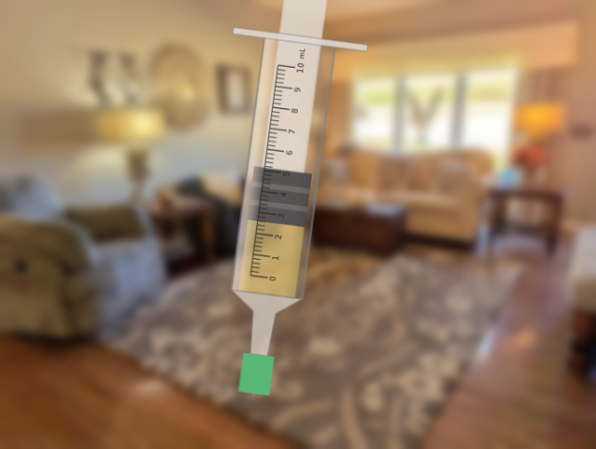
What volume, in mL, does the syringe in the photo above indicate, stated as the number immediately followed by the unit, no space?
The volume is 2.6mL
